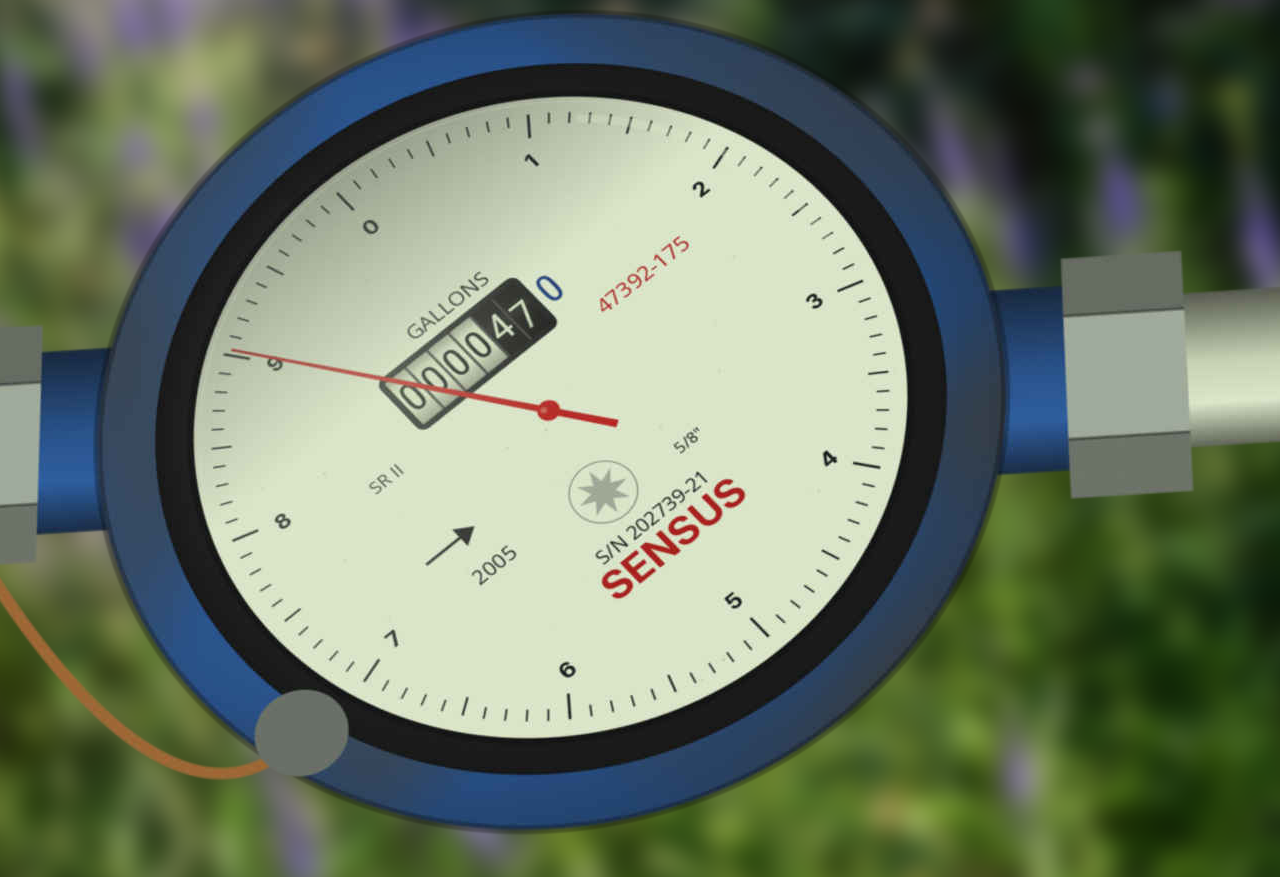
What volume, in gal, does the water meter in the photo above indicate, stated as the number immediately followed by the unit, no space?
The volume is 469.0gal
